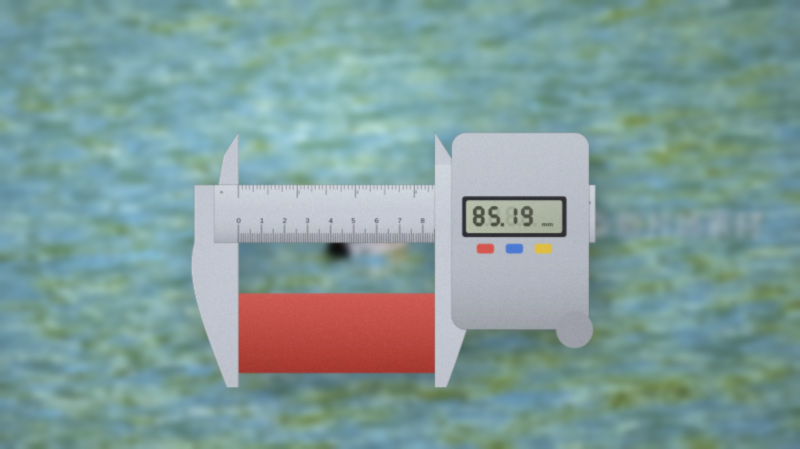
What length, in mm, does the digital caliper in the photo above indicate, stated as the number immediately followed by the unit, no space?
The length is 85.19mm
